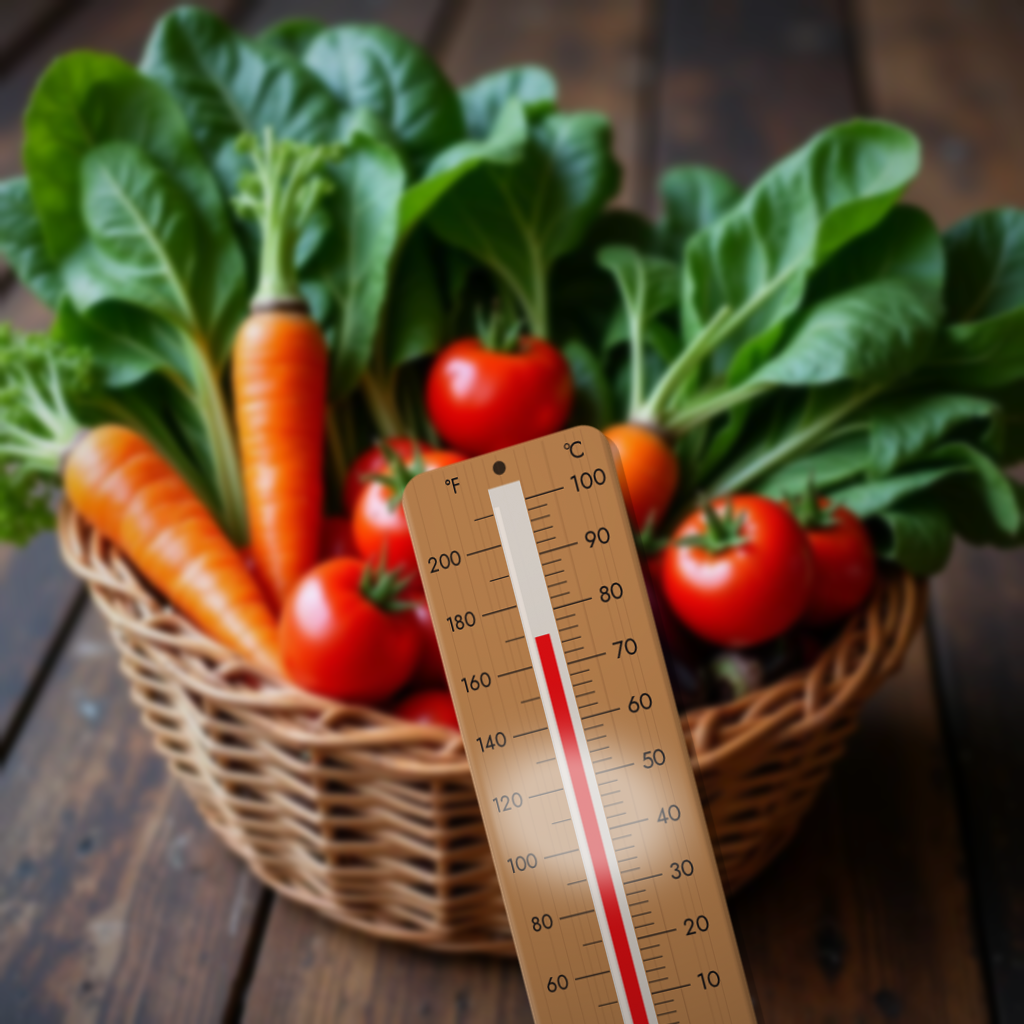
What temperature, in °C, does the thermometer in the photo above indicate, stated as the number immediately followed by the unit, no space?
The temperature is 76°C
